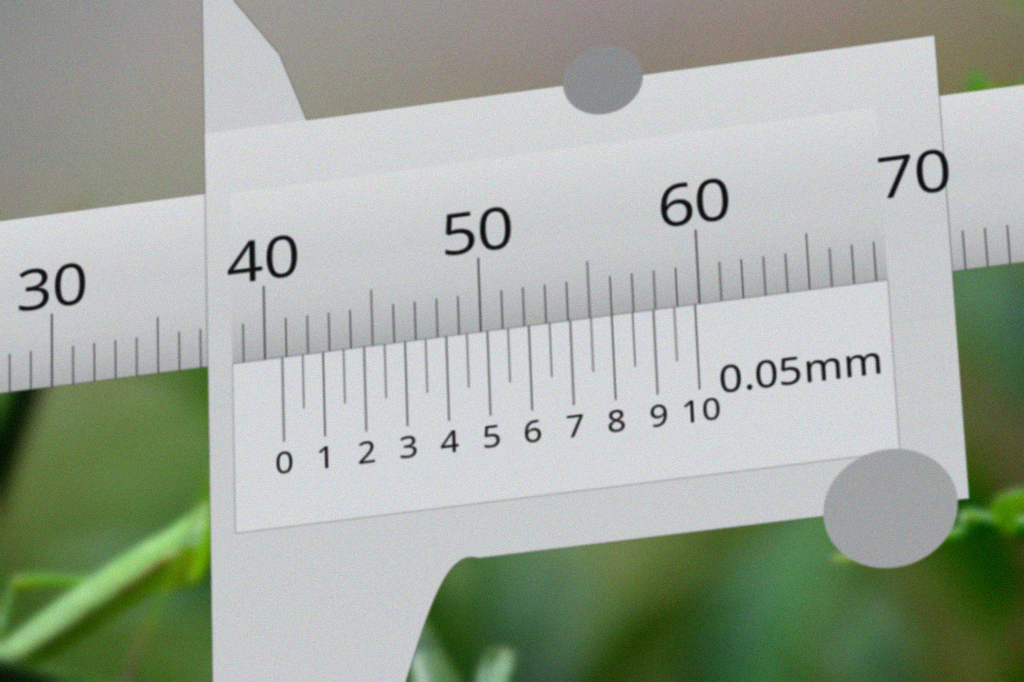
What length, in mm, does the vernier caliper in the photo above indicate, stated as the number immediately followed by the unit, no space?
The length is 40.8mm
